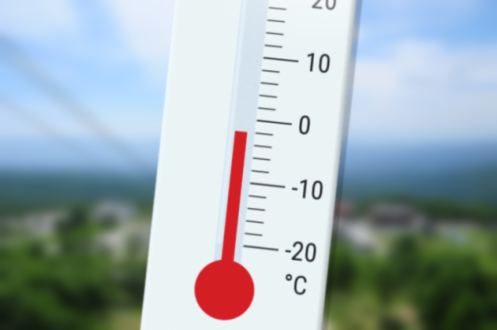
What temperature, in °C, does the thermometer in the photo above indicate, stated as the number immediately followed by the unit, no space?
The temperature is -2°C
